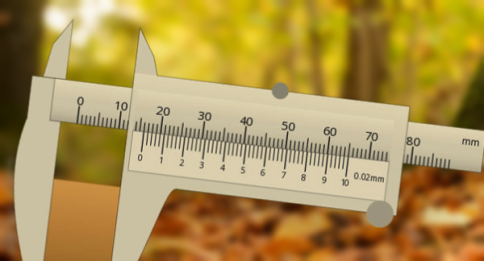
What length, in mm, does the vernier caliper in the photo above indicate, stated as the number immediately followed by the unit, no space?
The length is 16.0mm
